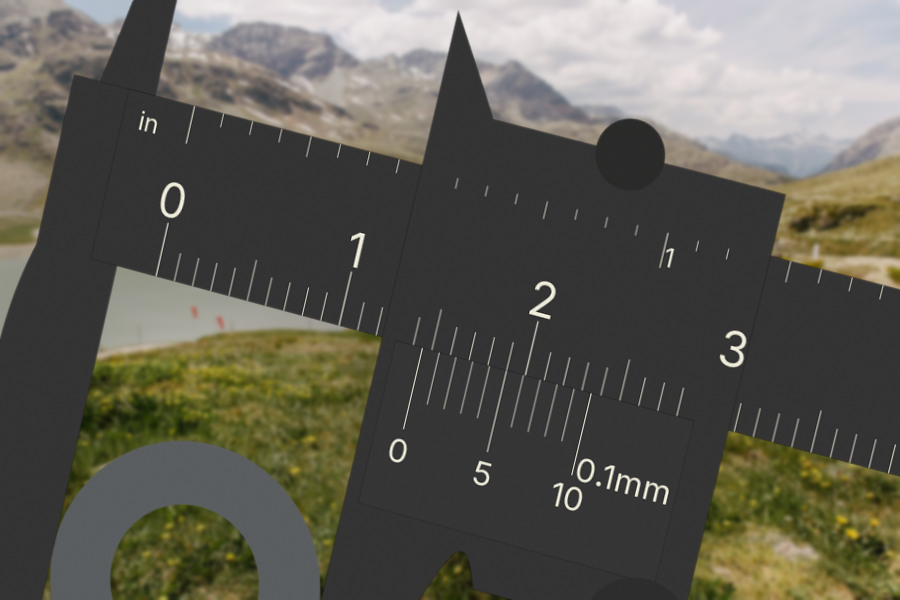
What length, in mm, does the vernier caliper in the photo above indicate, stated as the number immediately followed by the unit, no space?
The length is 14.5mm
